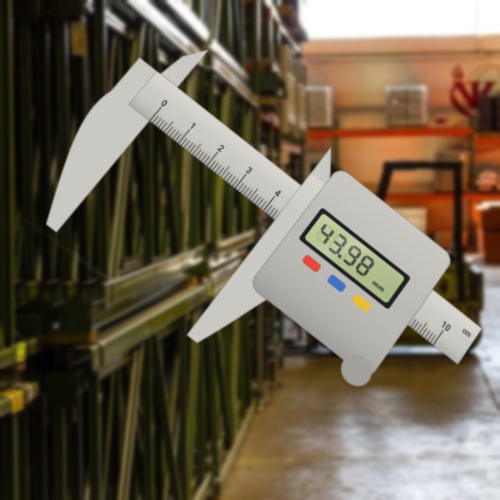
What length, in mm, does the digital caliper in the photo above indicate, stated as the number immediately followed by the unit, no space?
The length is 43.98mm
